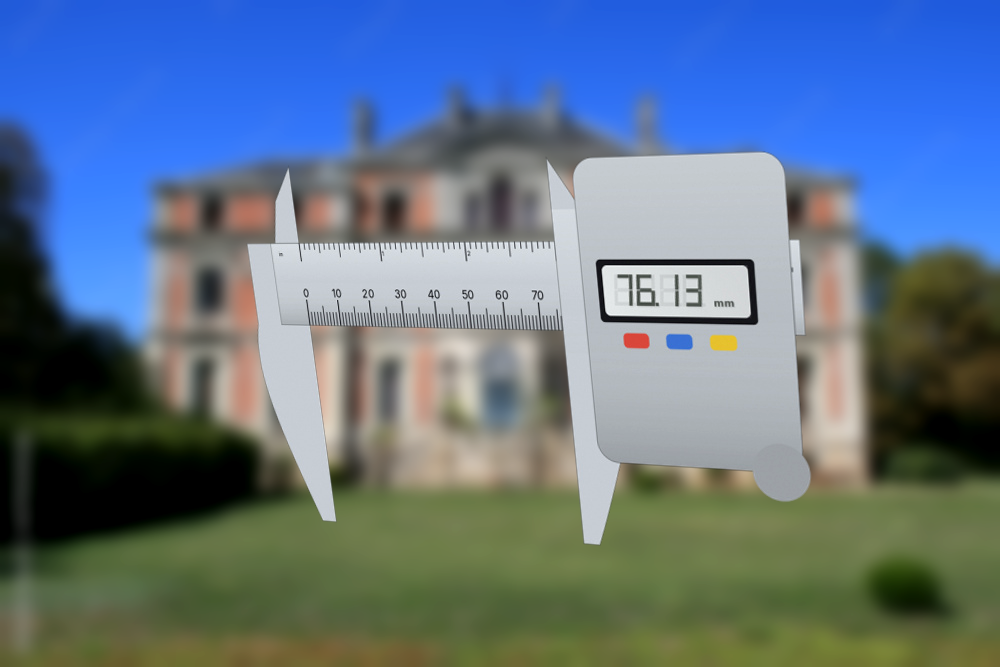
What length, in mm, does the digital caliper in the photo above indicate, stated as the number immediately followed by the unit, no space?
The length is 76.13mm
